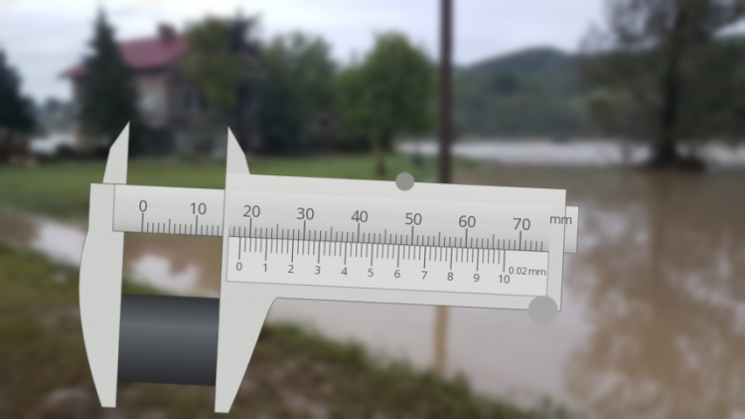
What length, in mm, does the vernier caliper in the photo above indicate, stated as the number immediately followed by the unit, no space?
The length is 18.2mm
